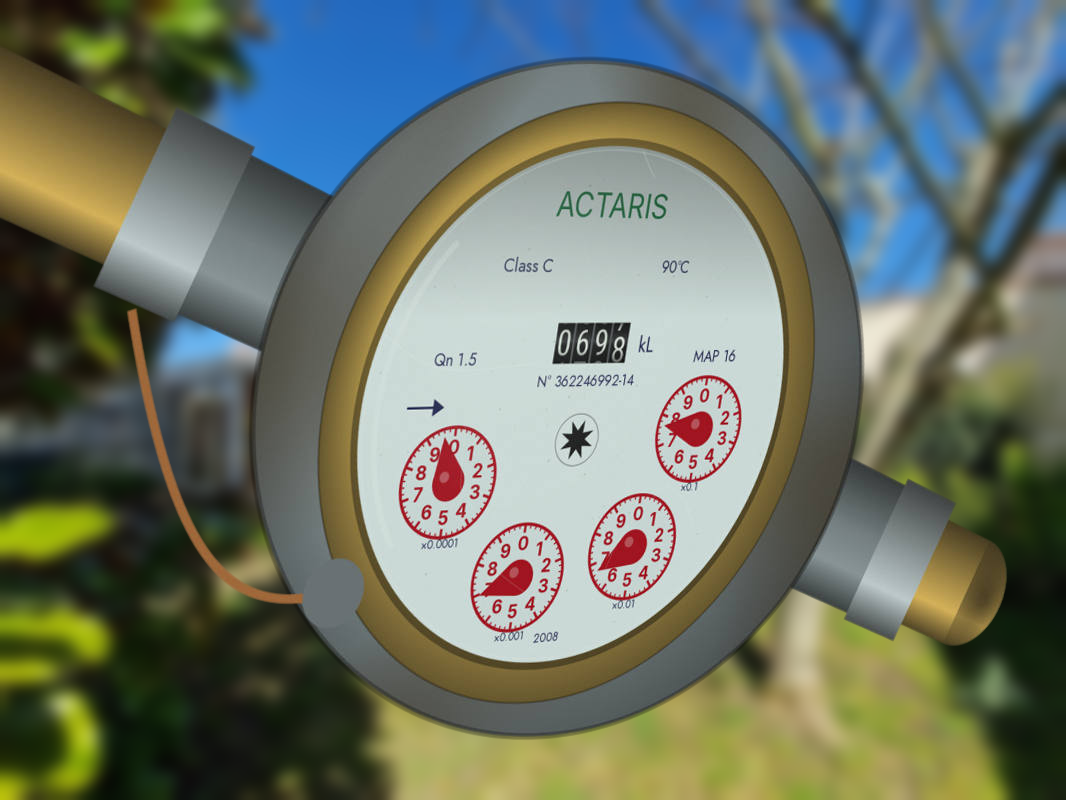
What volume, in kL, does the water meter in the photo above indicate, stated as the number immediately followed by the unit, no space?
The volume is 697.7669kL
